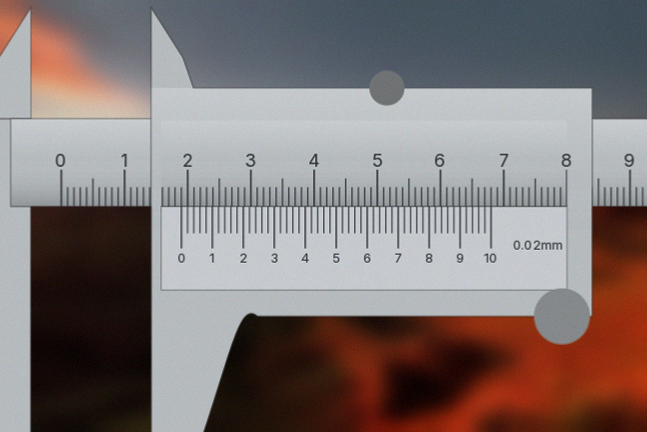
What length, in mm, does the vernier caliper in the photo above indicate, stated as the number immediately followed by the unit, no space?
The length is 19.0mm
